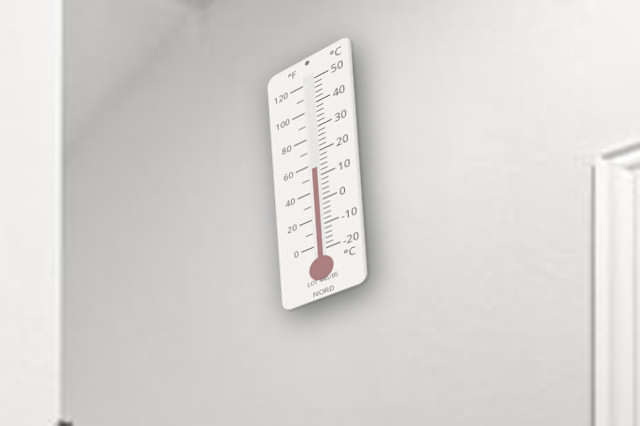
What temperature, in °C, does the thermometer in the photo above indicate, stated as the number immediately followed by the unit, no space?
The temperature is 14°C
